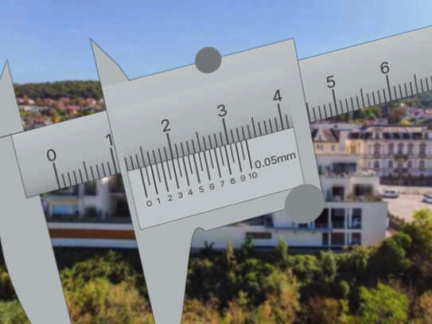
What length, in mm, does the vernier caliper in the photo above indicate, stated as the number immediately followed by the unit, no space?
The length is 14.2mm
